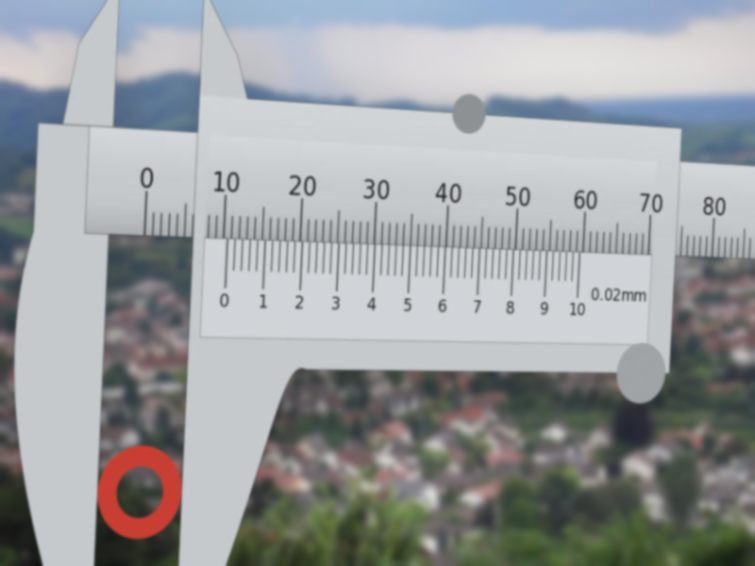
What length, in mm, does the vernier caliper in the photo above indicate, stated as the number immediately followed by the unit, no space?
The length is 10.5mm
